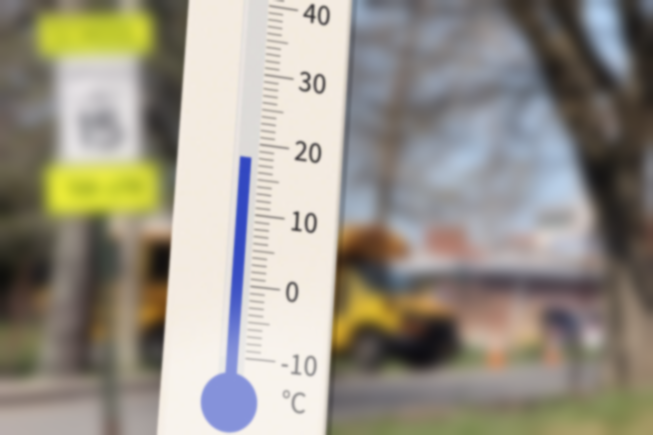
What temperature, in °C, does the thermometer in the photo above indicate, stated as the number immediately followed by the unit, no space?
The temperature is 18°C
